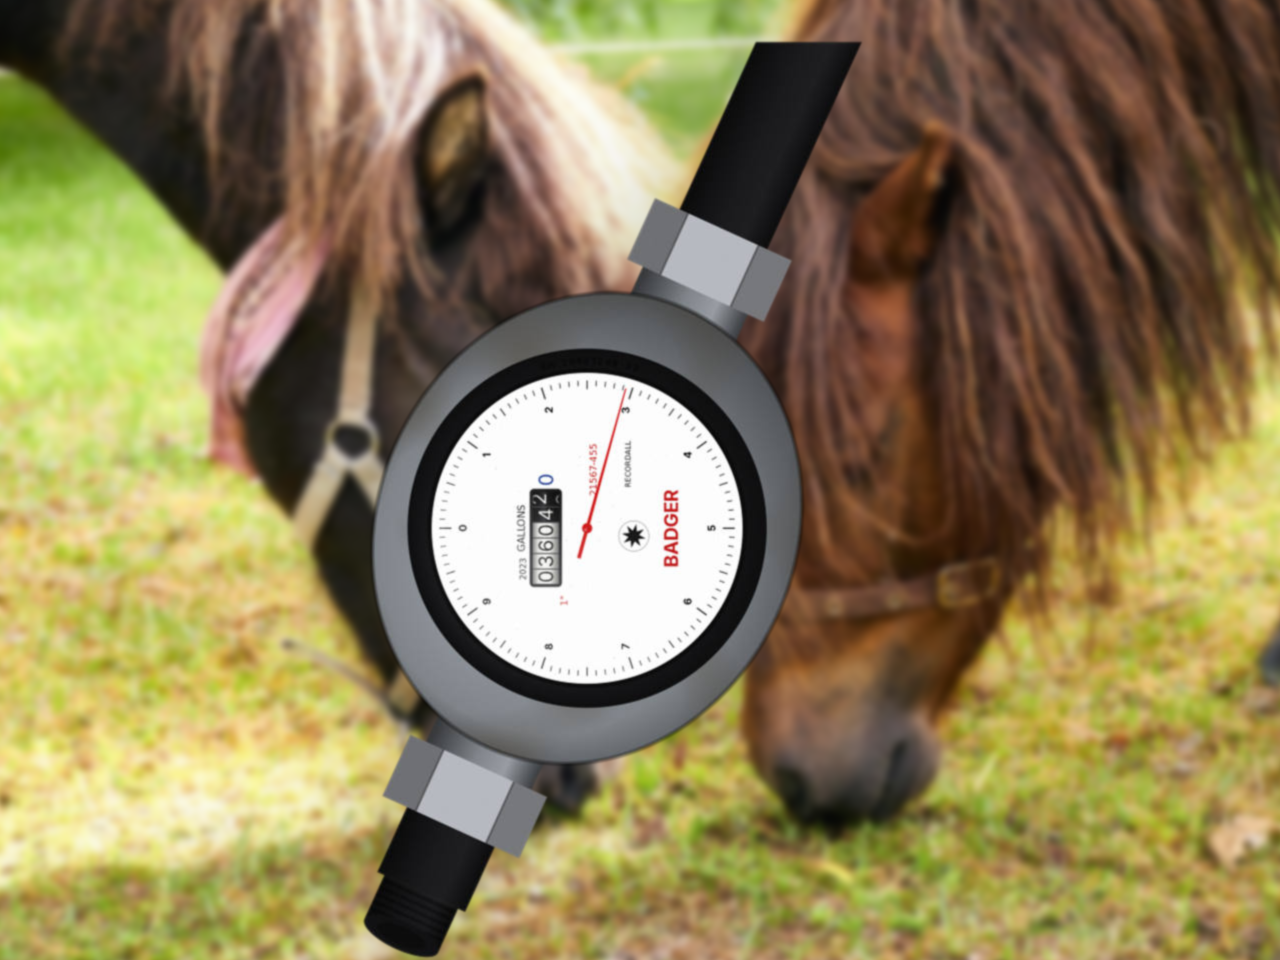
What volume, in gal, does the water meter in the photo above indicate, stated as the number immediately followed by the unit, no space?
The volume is 360422.9gal
